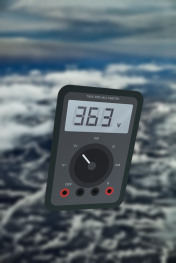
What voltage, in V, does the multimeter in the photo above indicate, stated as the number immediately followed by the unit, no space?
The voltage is 363V
